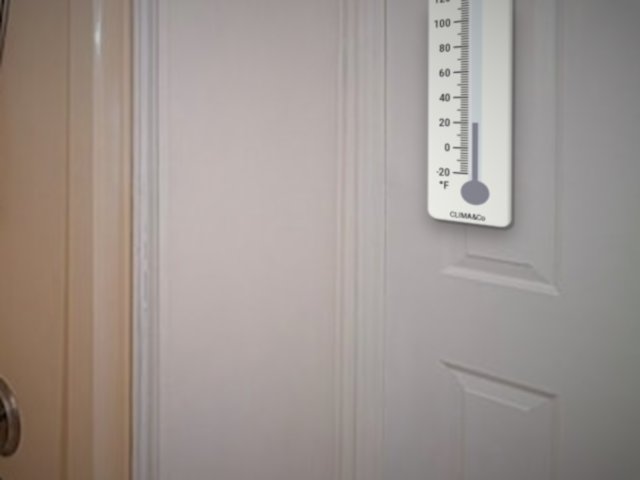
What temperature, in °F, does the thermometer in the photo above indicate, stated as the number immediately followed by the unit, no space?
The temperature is 20°F
